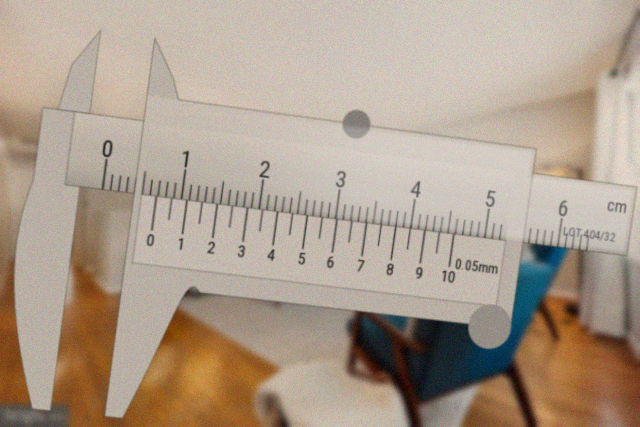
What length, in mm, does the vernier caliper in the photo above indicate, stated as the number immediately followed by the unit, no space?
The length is 6.8mm
